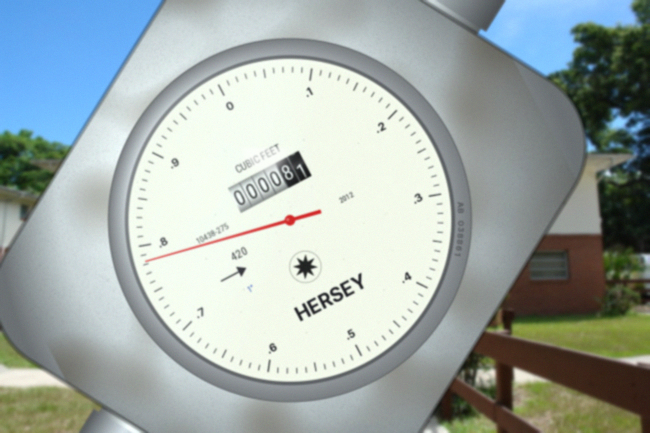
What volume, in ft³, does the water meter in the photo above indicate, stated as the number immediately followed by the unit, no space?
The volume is 80.78ft³
